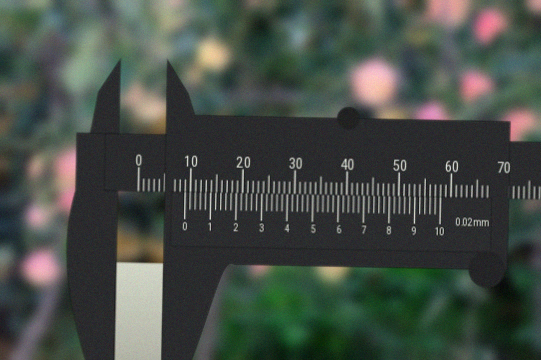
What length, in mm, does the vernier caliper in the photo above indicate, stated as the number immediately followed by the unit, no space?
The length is 9.0mm
